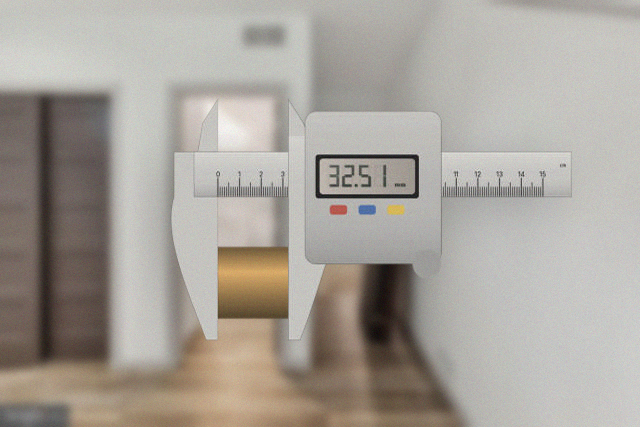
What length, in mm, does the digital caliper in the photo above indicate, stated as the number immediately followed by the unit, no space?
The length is 32.51mm
